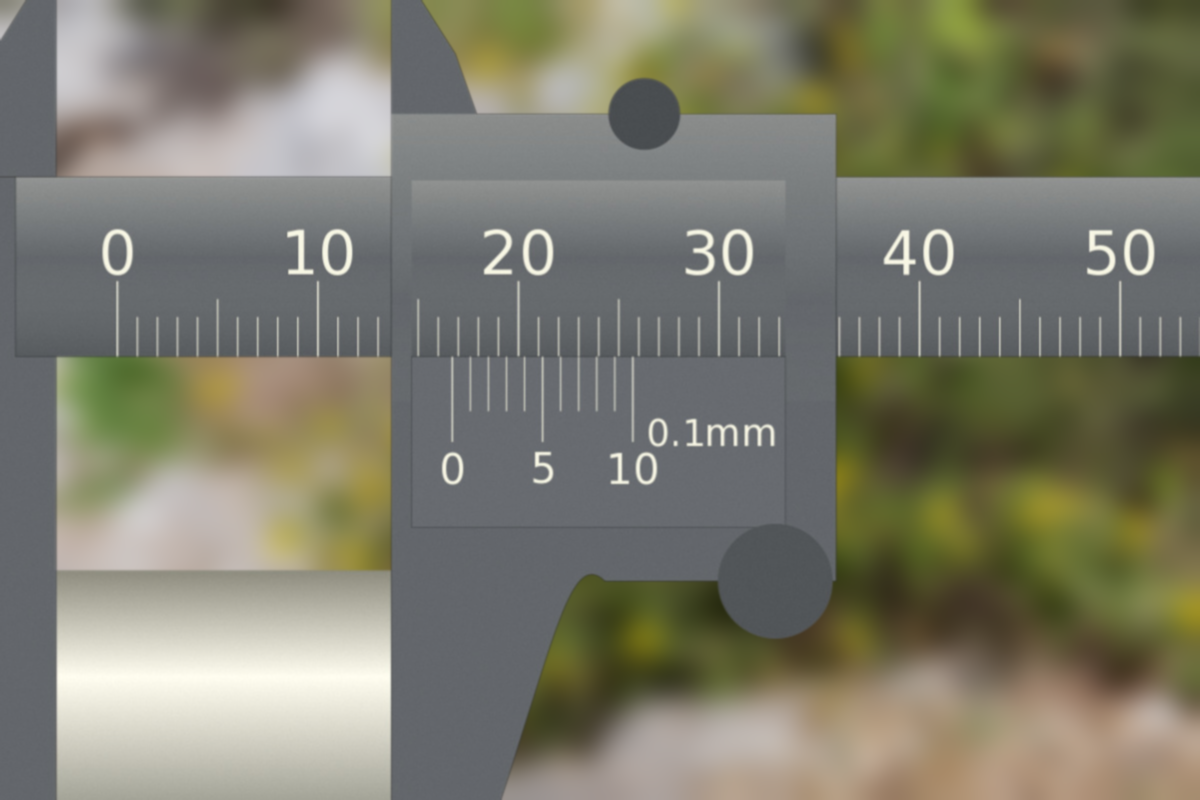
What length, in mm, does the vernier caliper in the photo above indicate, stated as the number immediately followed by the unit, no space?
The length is 16.7mm
